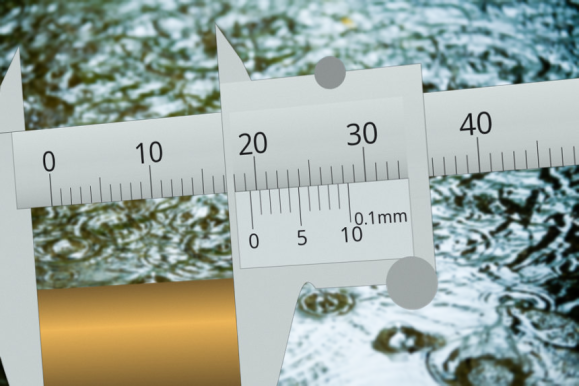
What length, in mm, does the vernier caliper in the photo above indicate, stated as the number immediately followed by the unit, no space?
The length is 19.4mm
